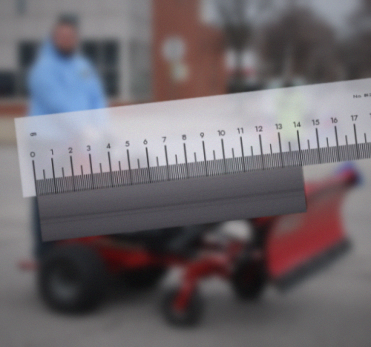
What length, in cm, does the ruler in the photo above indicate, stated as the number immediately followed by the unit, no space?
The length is 14cm
